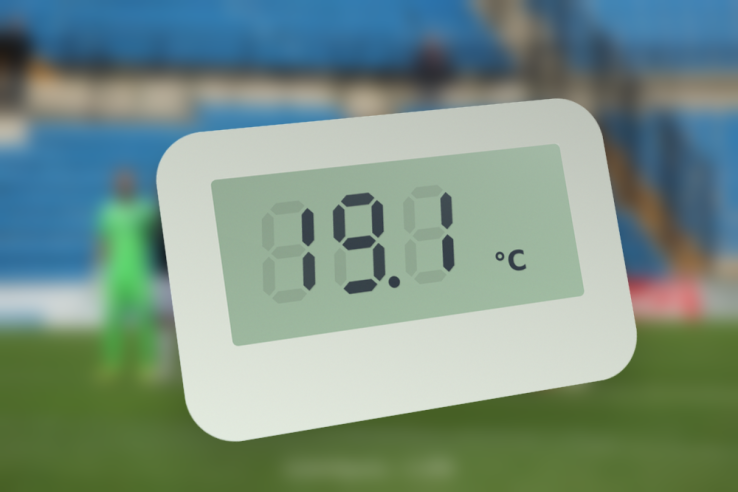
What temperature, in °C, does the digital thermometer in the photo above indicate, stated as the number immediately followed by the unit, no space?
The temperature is 19.1°C
